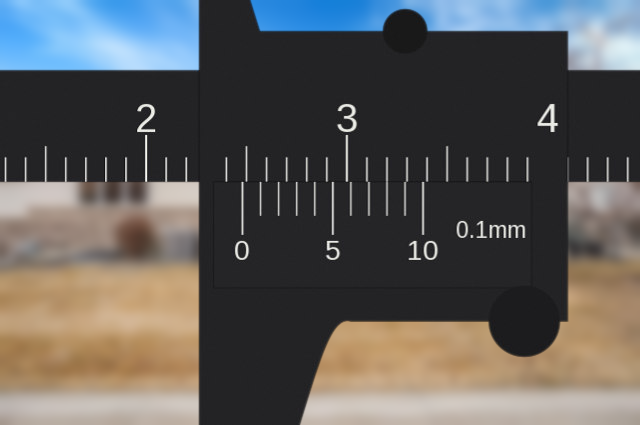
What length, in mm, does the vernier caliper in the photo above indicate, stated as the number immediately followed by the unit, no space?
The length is 24.8mm
